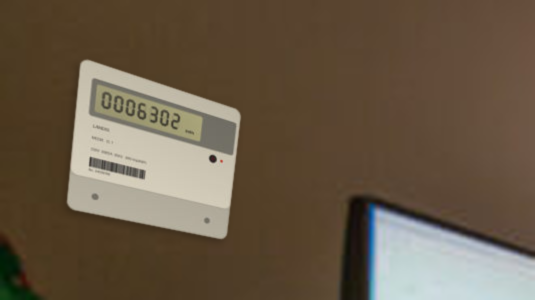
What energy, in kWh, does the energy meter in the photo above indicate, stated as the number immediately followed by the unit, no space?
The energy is 6302kWh
